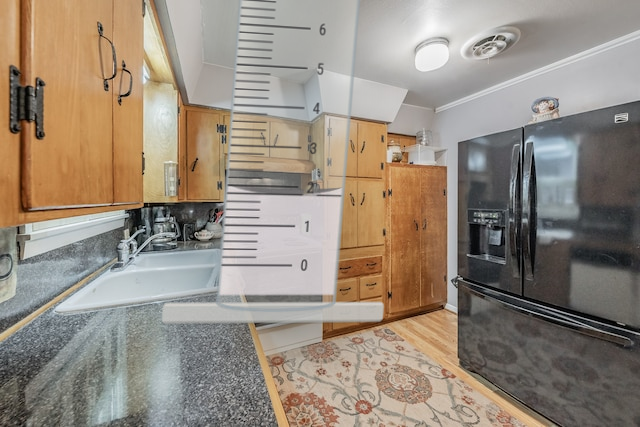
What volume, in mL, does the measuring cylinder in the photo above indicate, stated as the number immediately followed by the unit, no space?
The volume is 1.8mL
